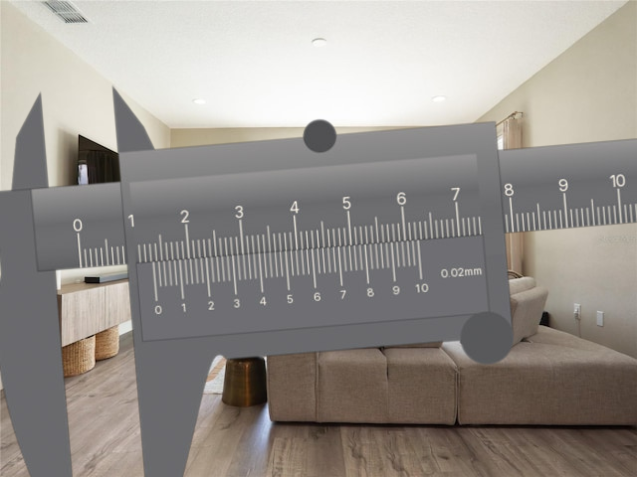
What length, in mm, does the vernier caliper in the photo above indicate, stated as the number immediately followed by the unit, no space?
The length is 13.4mm
